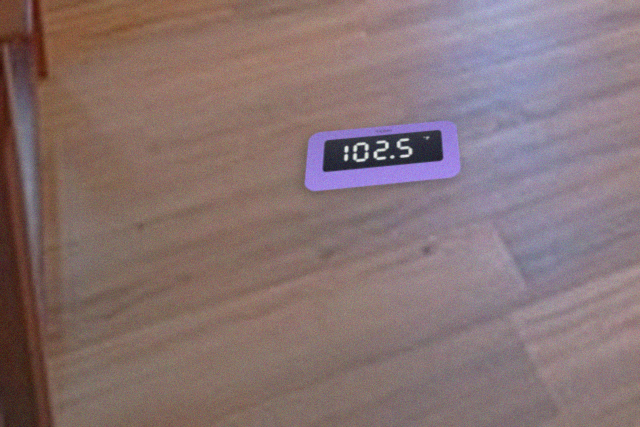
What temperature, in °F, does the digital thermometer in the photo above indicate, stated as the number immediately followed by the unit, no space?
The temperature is 102.5°F
